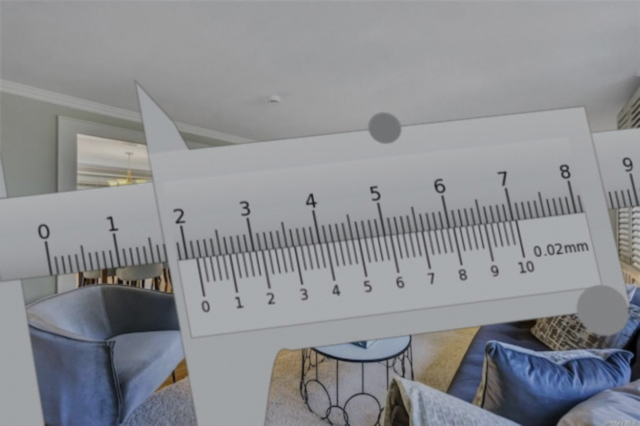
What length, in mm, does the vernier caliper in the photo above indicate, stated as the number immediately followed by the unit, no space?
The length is 21.5mm
